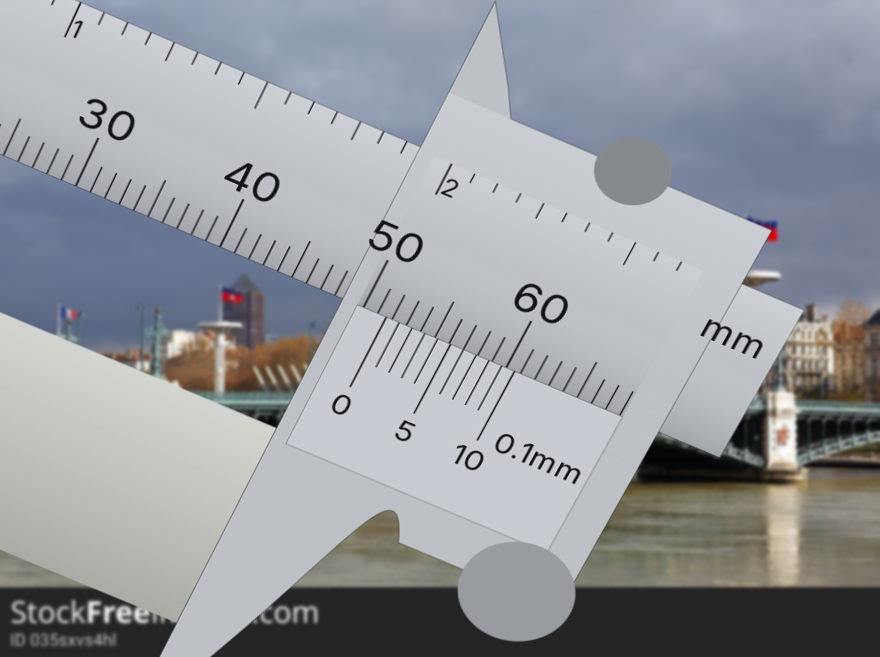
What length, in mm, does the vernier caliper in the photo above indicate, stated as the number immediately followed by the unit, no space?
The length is 51.6mm
